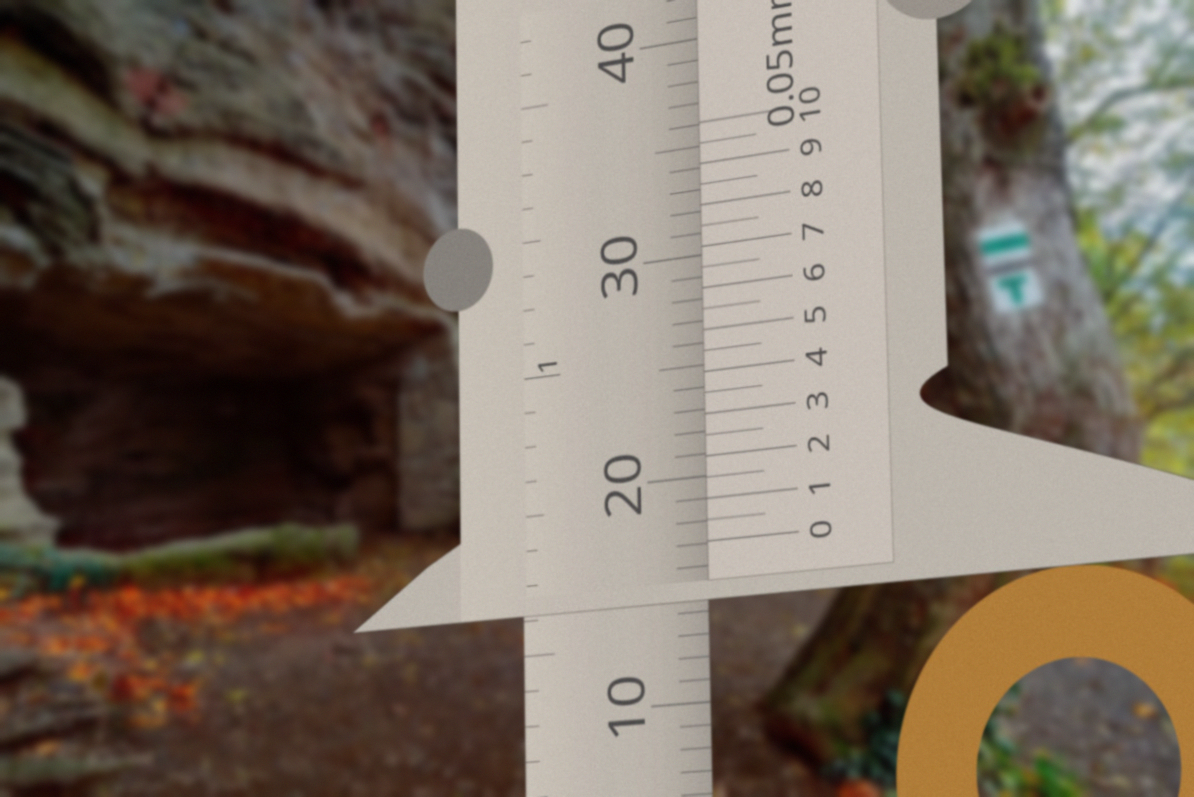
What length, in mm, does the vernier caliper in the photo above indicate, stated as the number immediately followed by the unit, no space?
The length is 17.1mm
